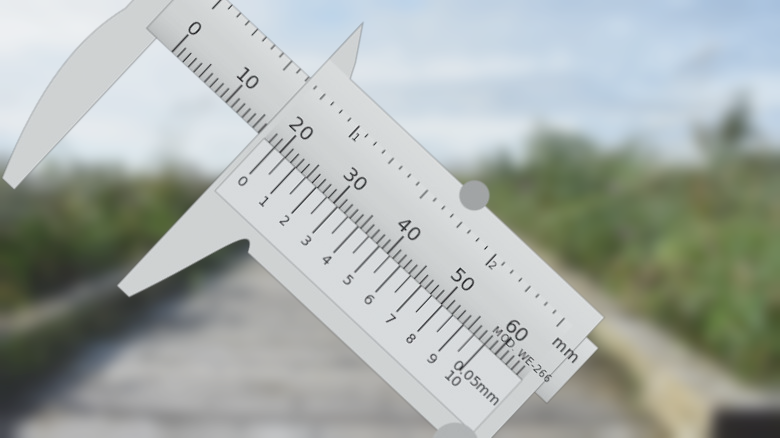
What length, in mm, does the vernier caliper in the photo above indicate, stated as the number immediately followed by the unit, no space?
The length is 19.0mm
